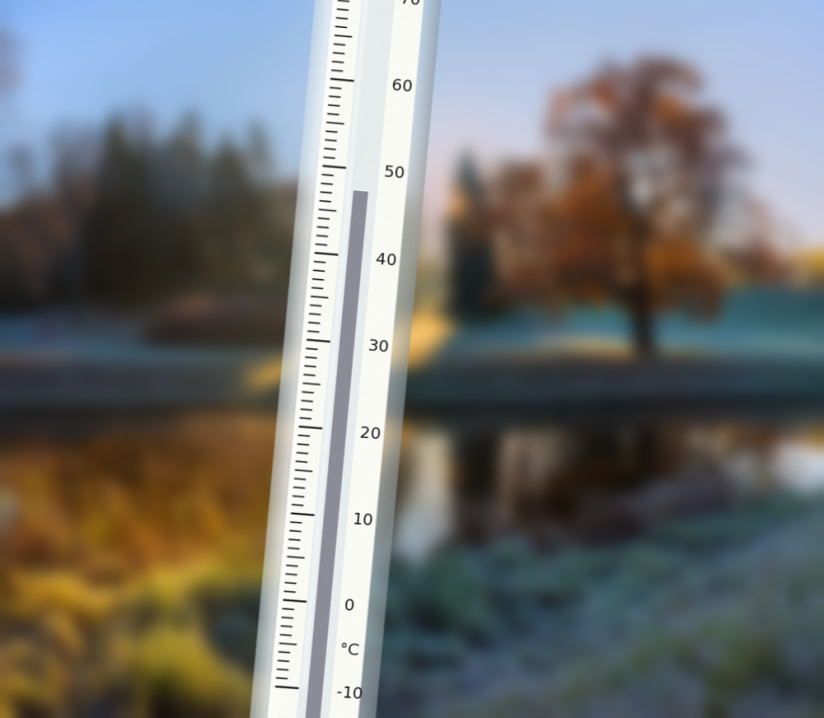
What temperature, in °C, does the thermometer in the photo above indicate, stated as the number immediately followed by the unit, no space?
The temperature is 47.5°C
